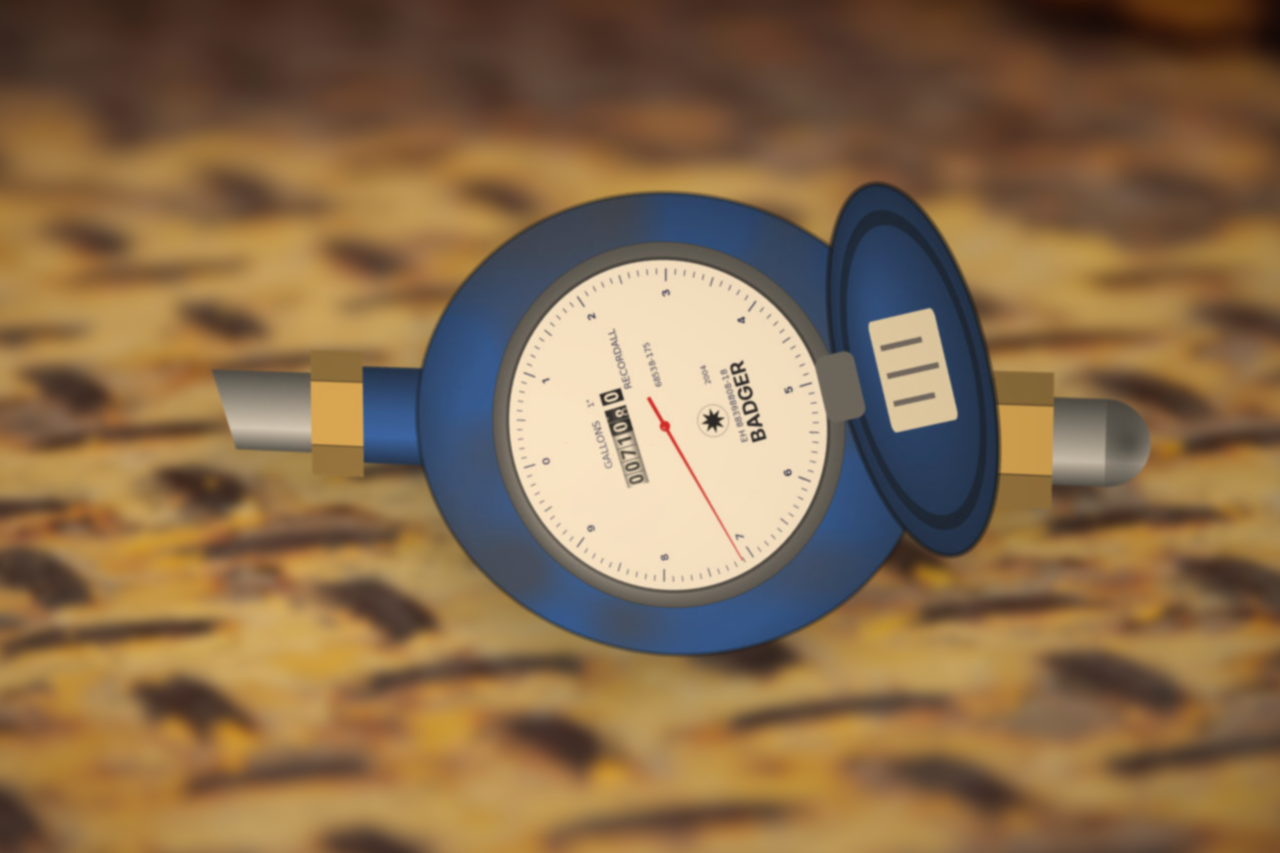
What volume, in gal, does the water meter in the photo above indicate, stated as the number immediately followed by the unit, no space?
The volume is 71077.1gal
